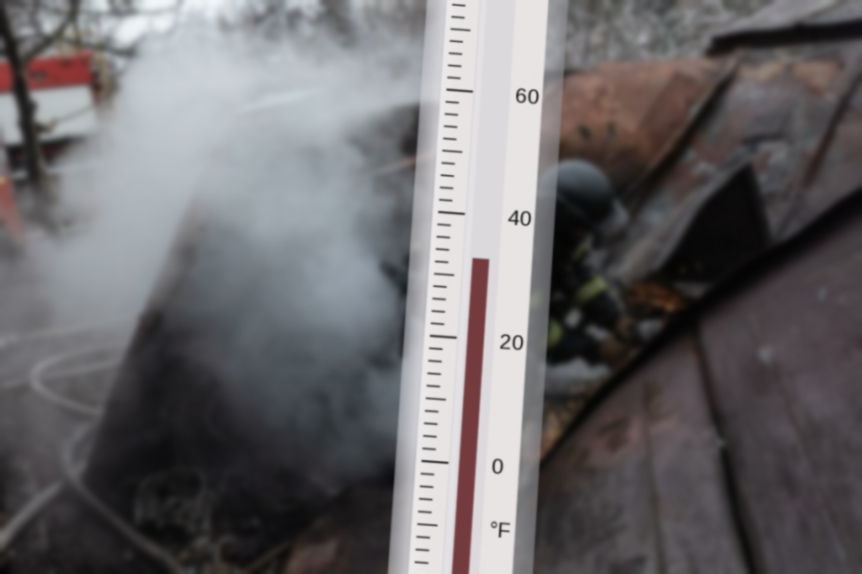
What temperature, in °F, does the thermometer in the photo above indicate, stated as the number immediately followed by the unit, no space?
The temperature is 33°F
